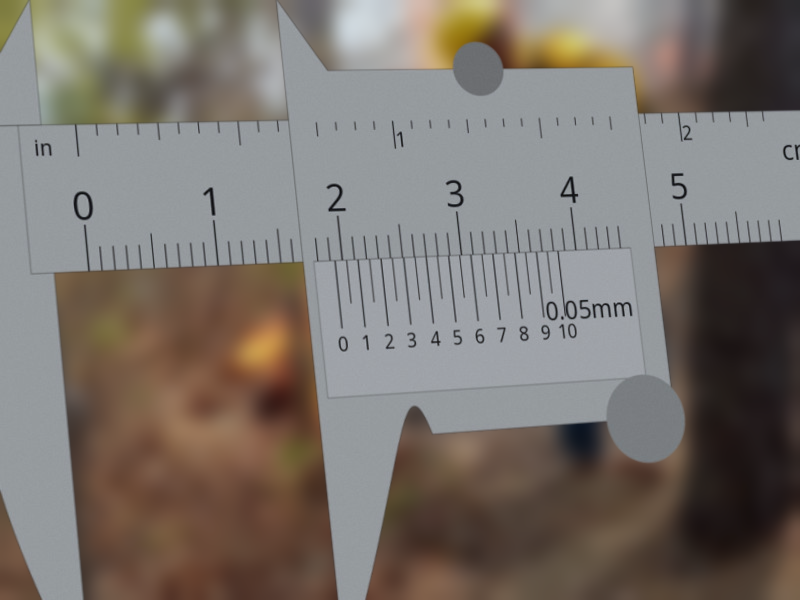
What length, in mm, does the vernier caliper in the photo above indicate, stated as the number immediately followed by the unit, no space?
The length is 19.4mm
